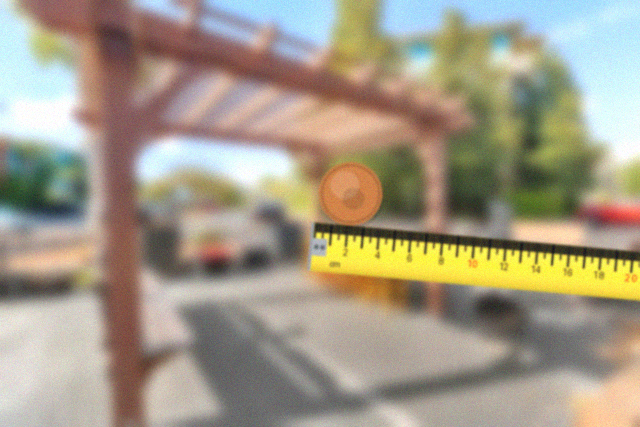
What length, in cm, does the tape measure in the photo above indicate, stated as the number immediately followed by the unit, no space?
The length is 4cm
